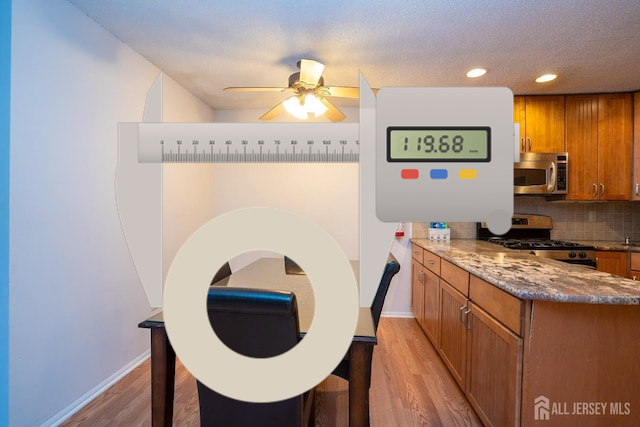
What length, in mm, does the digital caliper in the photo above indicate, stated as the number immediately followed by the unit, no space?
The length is 119.68mm
